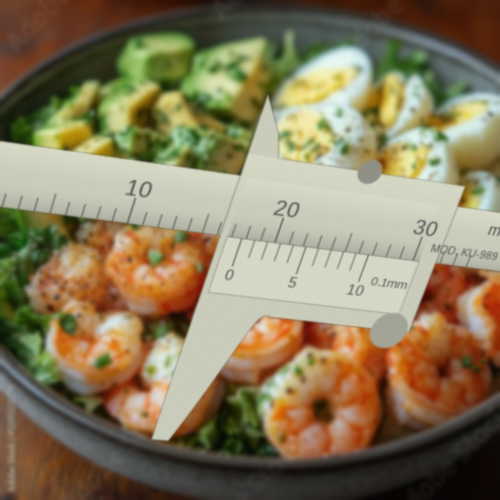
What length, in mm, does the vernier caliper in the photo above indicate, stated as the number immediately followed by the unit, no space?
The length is 17.7mm
